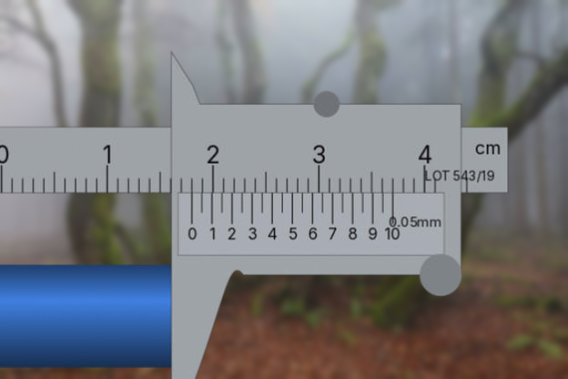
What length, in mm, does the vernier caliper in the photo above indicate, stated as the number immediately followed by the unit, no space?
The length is 18.0mm
